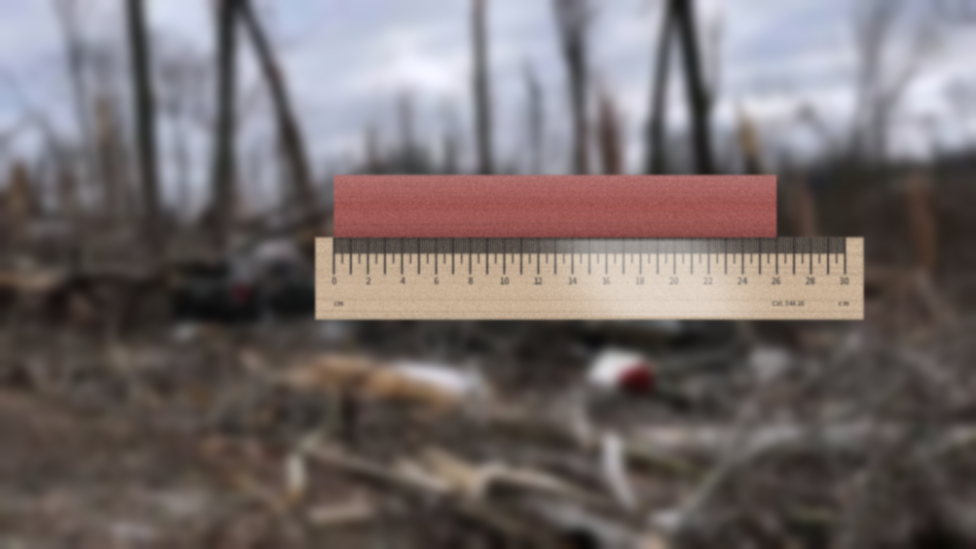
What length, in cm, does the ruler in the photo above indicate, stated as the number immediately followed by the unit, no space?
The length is 26cm
